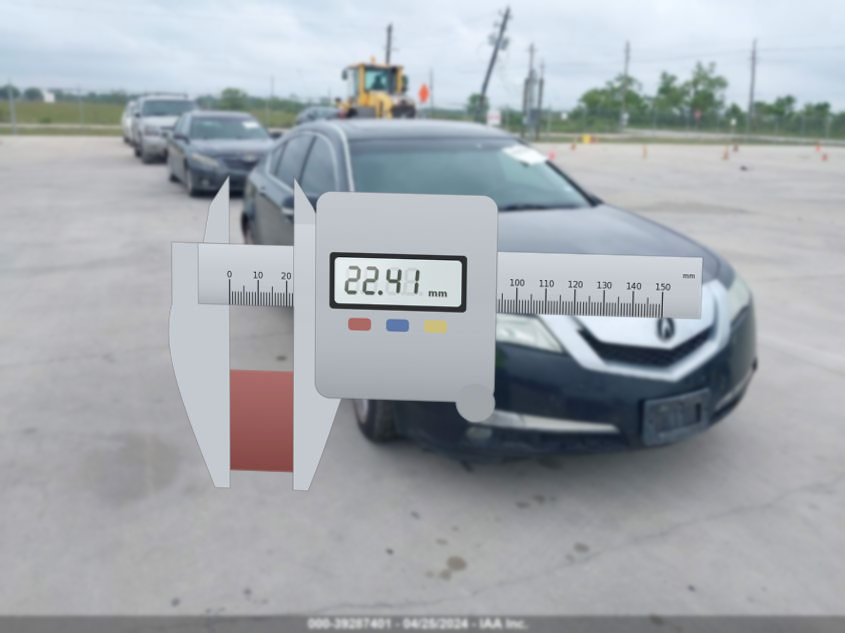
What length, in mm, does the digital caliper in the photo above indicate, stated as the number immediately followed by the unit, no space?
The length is 22.41mm
